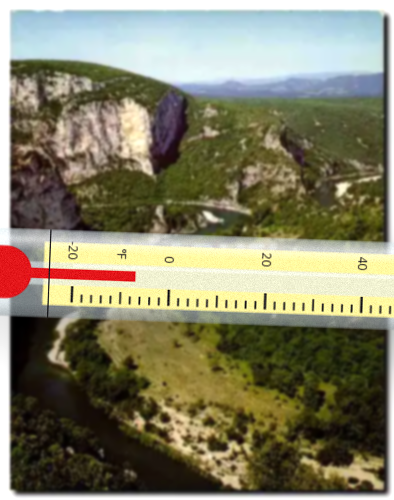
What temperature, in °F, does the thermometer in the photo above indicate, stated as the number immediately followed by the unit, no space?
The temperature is -7°F
